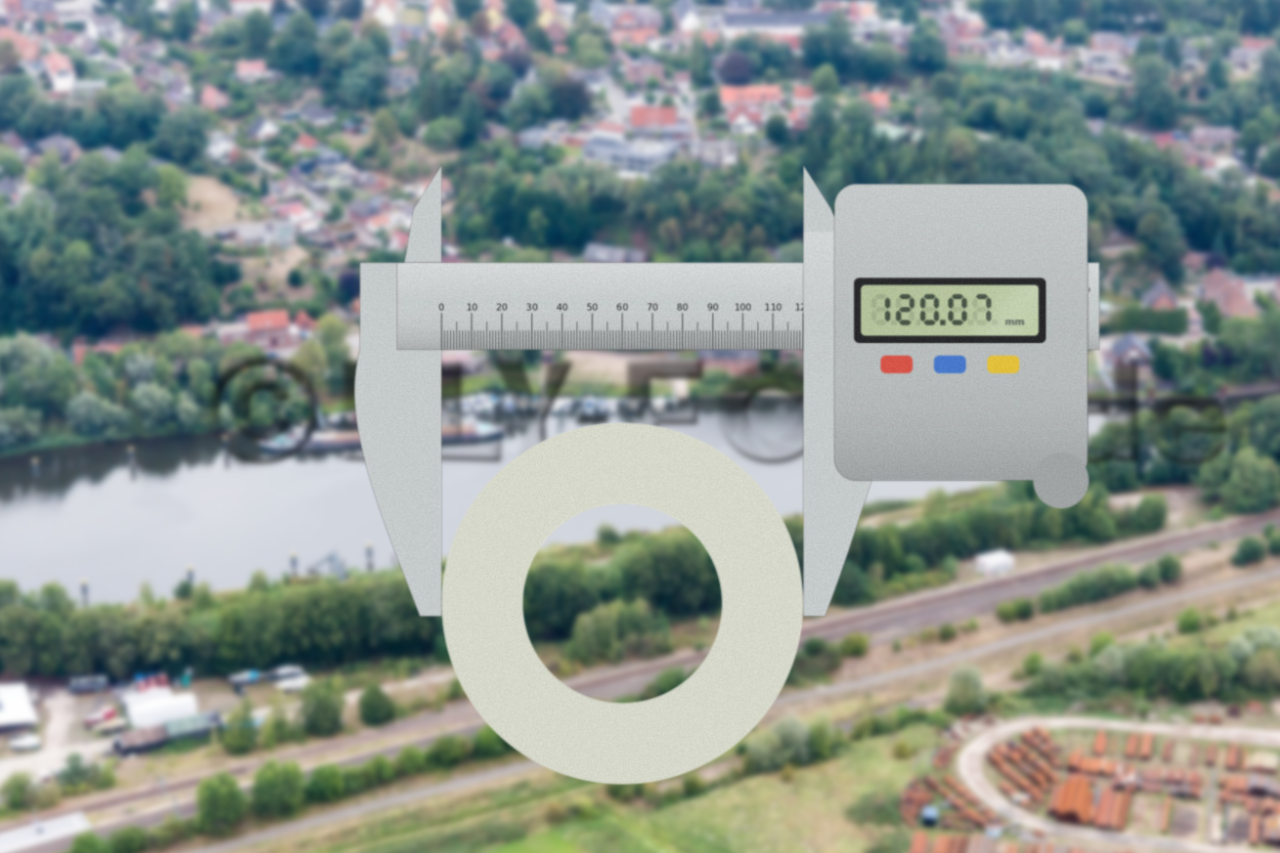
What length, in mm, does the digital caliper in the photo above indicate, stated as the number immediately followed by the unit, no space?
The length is 120.07mm
